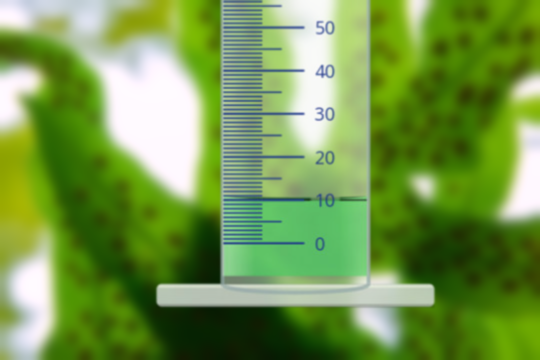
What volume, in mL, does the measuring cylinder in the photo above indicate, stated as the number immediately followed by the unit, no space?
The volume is 10mL
